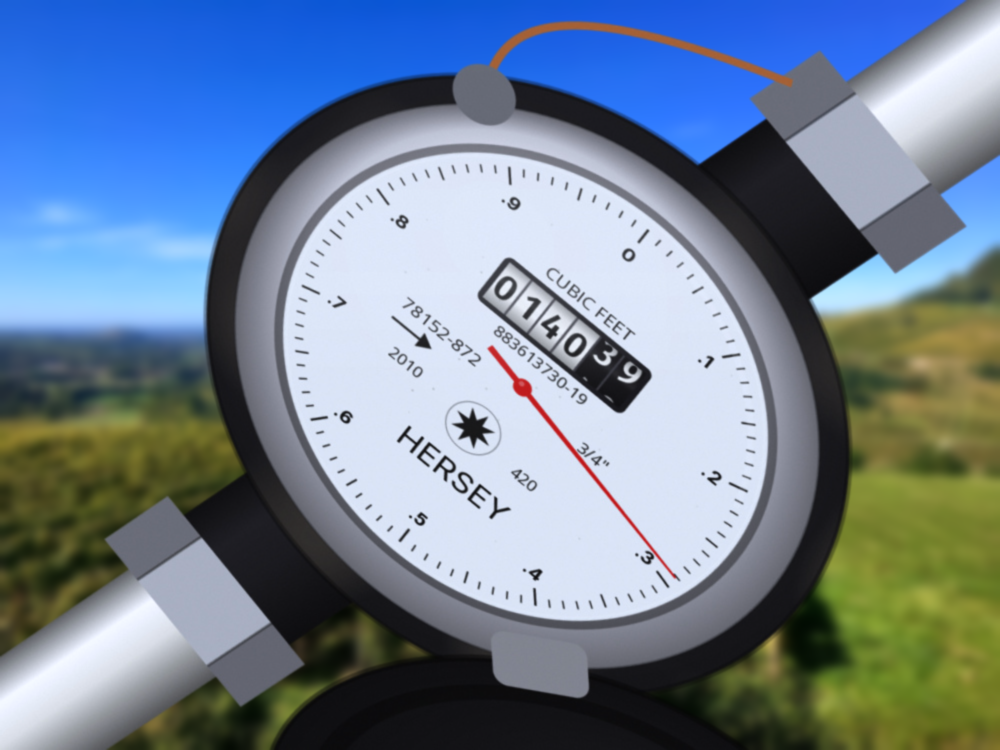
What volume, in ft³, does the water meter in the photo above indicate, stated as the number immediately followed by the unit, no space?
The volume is 14039.29ft³
